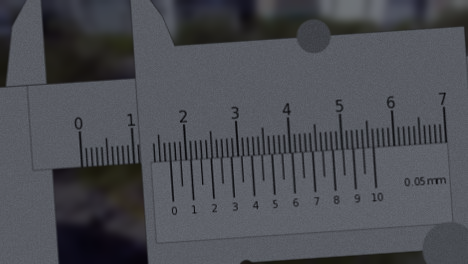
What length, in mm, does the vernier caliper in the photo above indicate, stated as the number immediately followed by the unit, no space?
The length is 17.0mm
